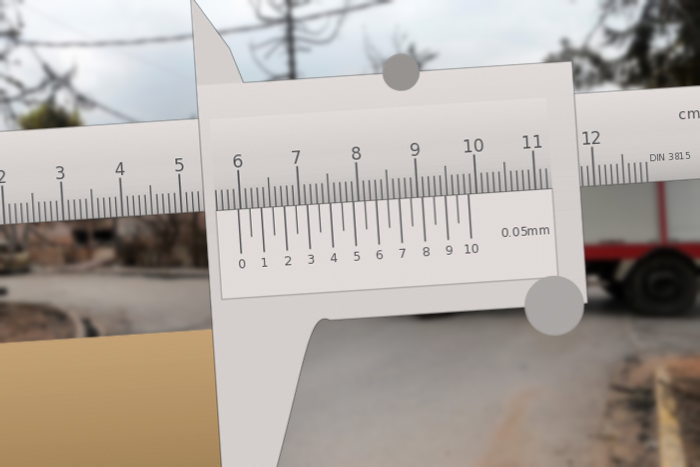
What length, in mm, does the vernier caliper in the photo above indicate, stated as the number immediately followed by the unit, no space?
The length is 59.6mm
